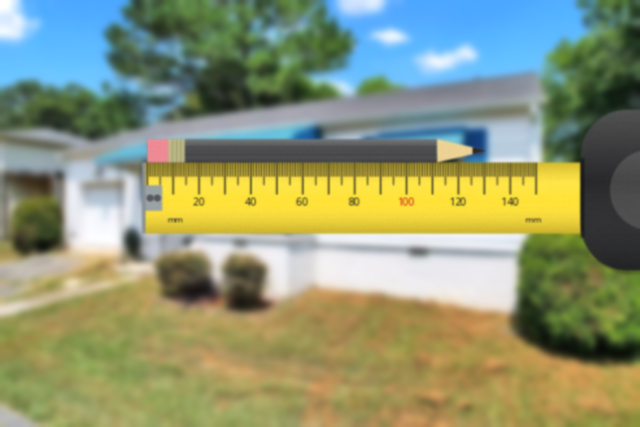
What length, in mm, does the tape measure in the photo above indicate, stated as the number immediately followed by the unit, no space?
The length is 130mm
